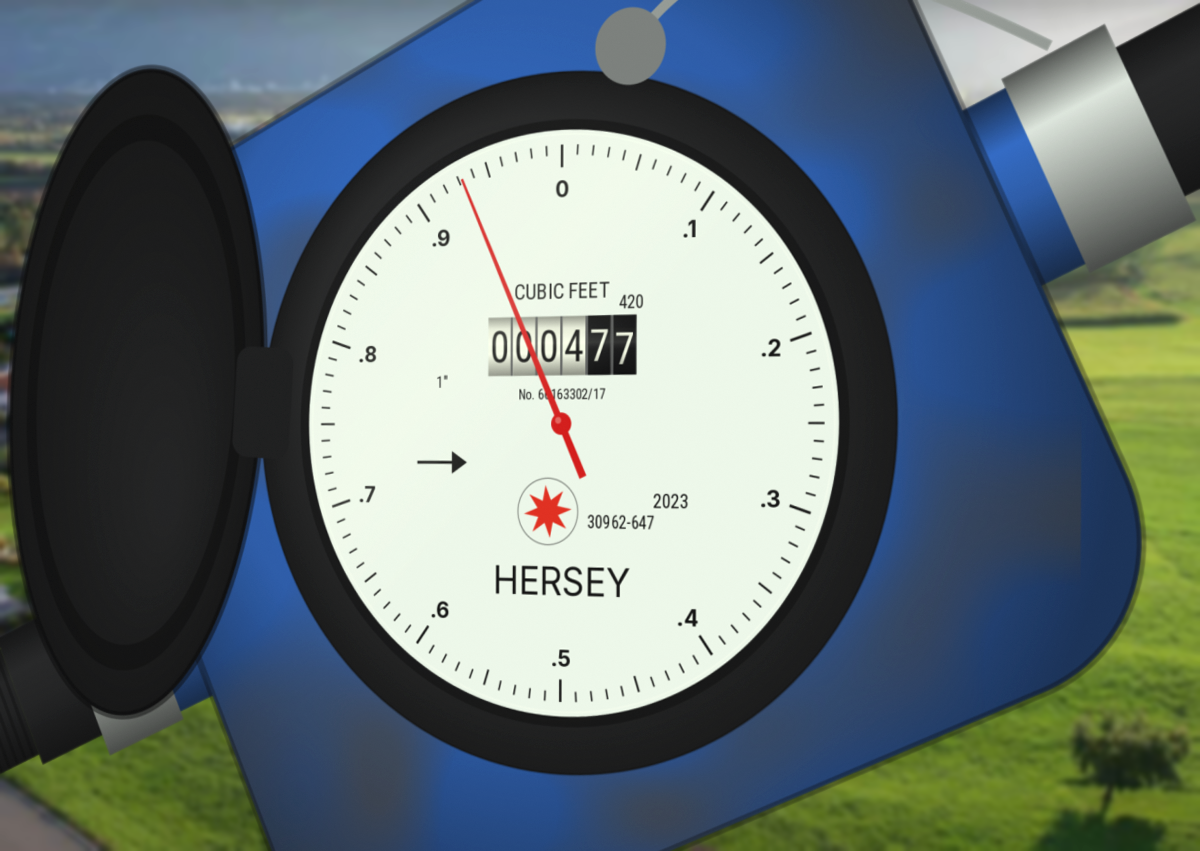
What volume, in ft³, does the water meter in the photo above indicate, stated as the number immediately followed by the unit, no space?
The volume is 476.93ft³
